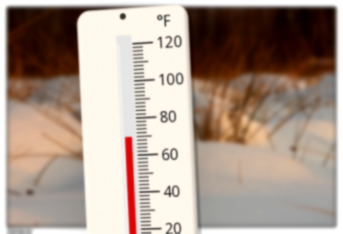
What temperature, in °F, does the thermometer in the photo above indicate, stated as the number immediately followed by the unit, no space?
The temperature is 70°F
